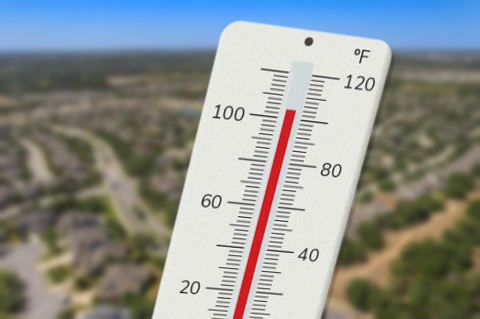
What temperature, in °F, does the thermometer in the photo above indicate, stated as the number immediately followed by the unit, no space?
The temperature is 104°F
